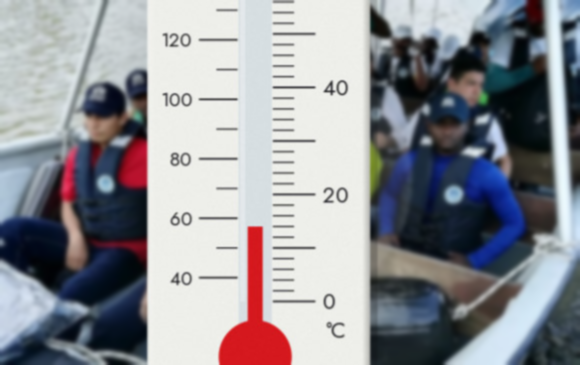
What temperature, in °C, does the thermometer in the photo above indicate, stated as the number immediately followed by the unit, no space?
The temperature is 14°C
